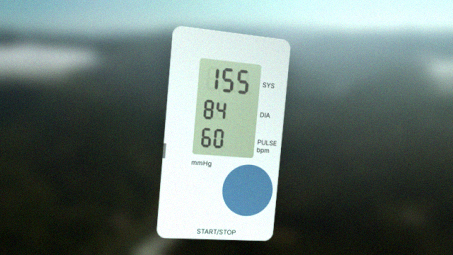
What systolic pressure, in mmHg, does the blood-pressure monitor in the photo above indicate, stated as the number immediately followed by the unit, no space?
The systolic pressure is 155mmHg
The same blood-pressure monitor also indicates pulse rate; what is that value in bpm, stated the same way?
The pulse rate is 60bpm
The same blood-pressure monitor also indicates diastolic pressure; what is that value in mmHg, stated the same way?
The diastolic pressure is 84mmHg
